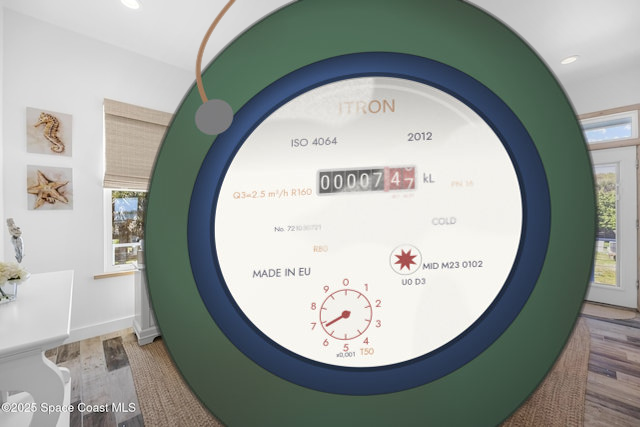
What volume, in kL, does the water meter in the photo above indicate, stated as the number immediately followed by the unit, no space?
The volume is 7.466kL
